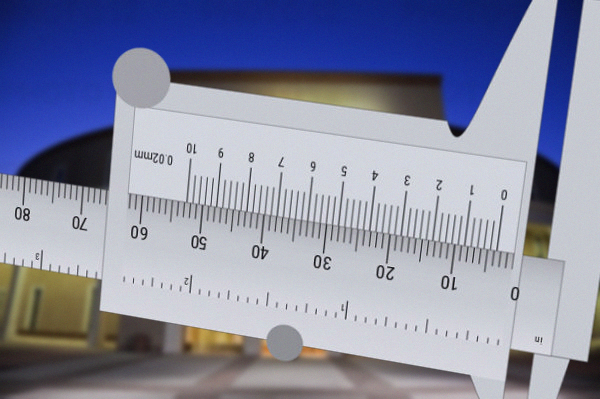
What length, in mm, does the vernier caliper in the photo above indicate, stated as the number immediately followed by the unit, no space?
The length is 3.6mm
